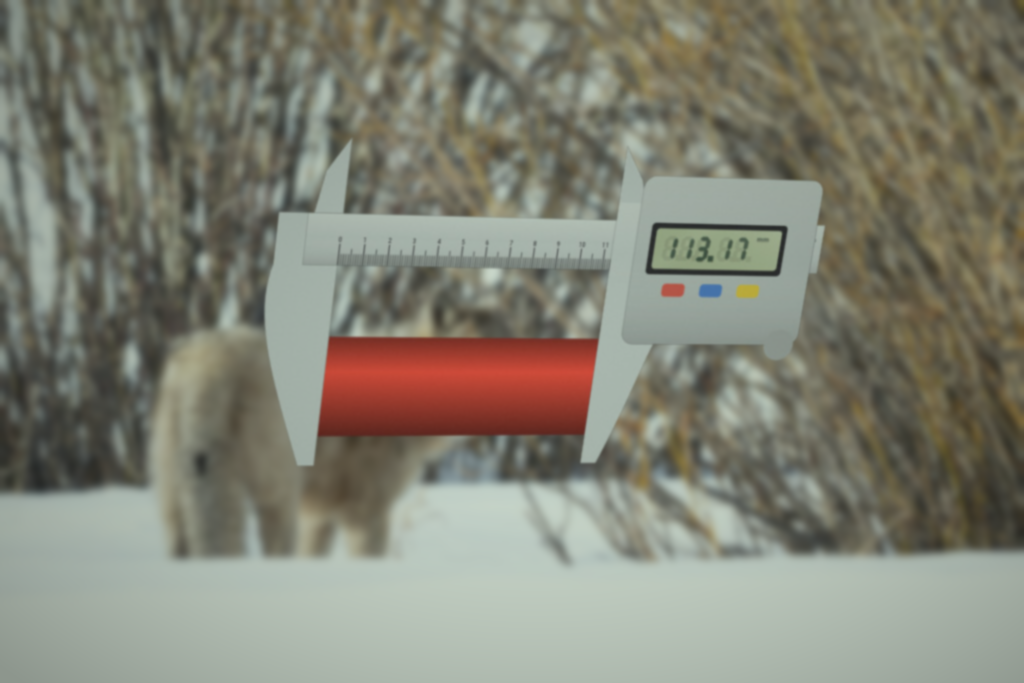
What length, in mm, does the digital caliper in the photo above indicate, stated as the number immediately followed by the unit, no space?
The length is 113.17mm
